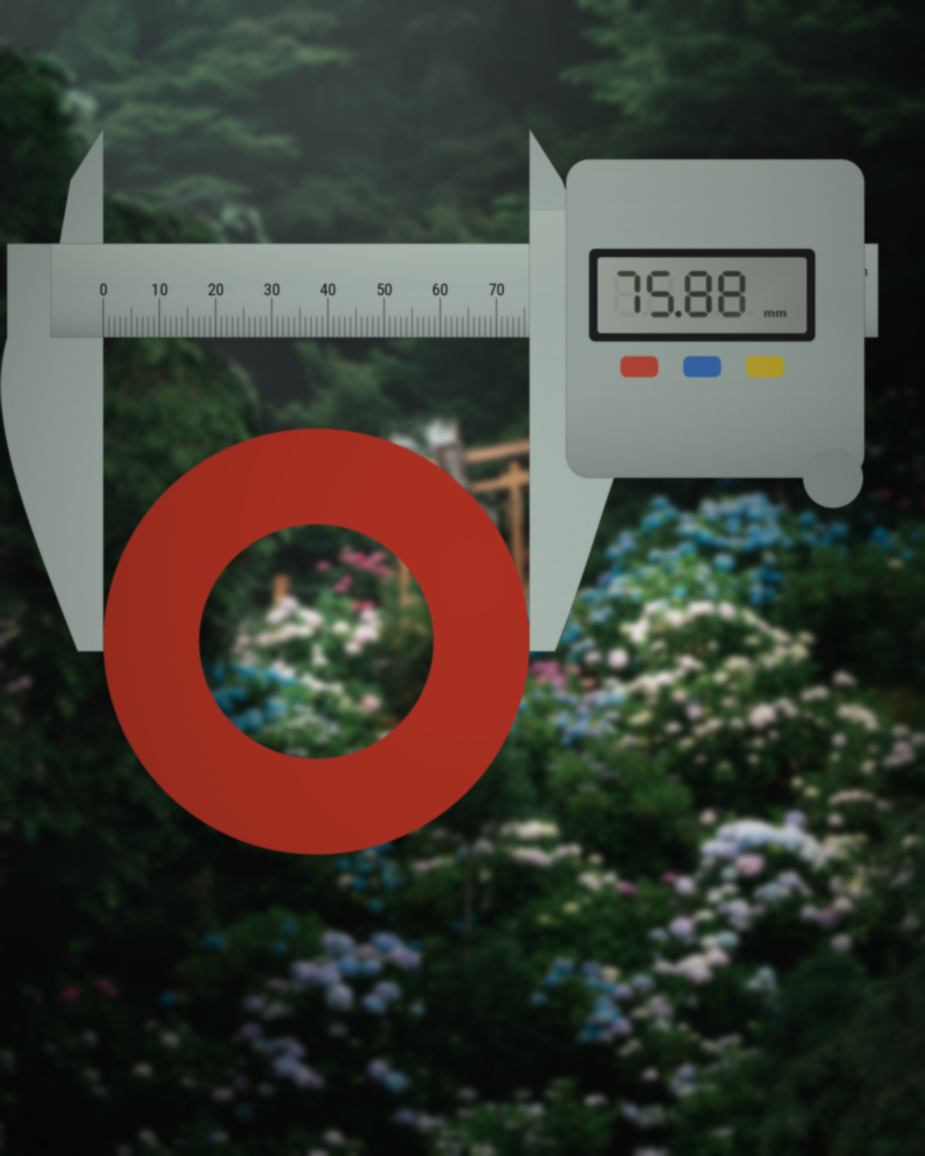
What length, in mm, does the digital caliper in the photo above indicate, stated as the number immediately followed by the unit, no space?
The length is 75.88mm
